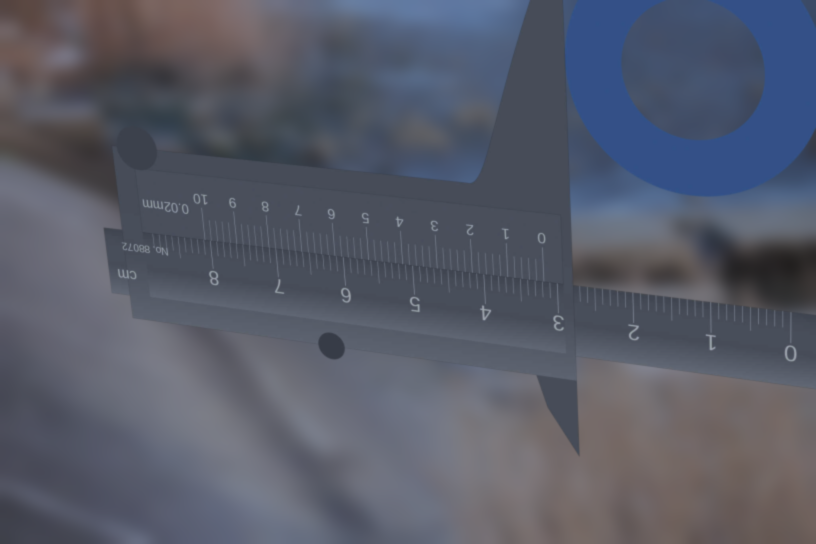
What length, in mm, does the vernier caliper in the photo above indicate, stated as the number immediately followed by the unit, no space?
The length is 31.8mm
